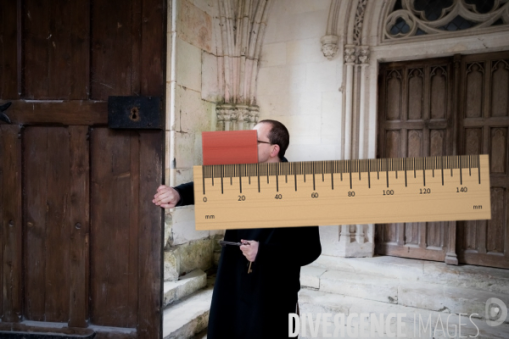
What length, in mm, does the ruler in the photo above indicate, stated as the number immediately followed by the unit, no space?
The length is 30mm
